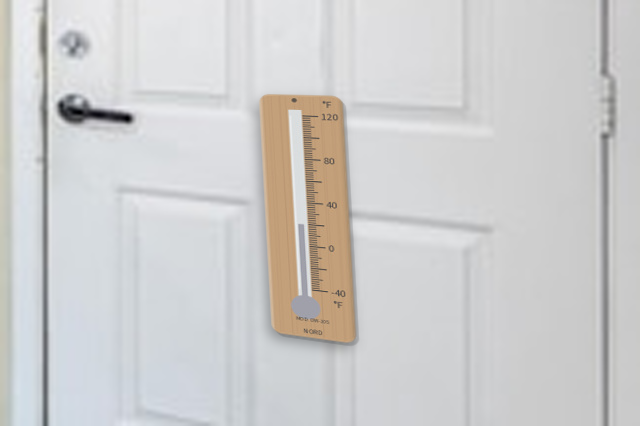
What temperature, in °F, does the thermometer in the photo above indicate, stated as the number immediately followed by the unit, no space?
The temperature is 20°F
